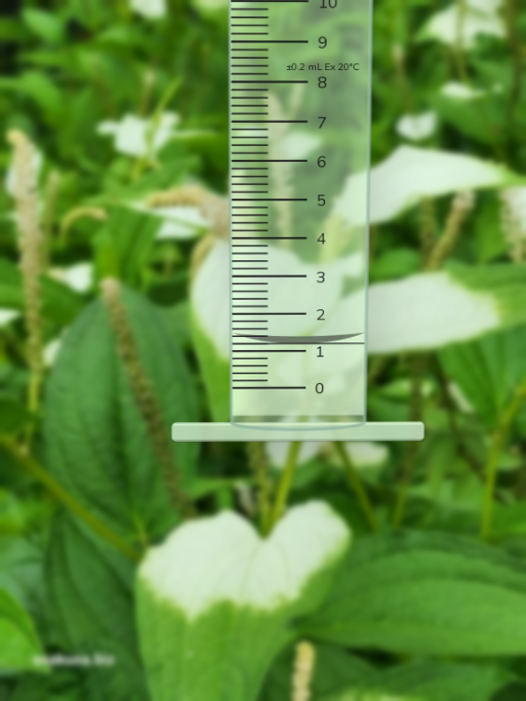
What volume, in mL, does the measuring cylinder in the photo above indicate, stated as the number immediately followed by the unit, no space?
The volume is 1.2mL
